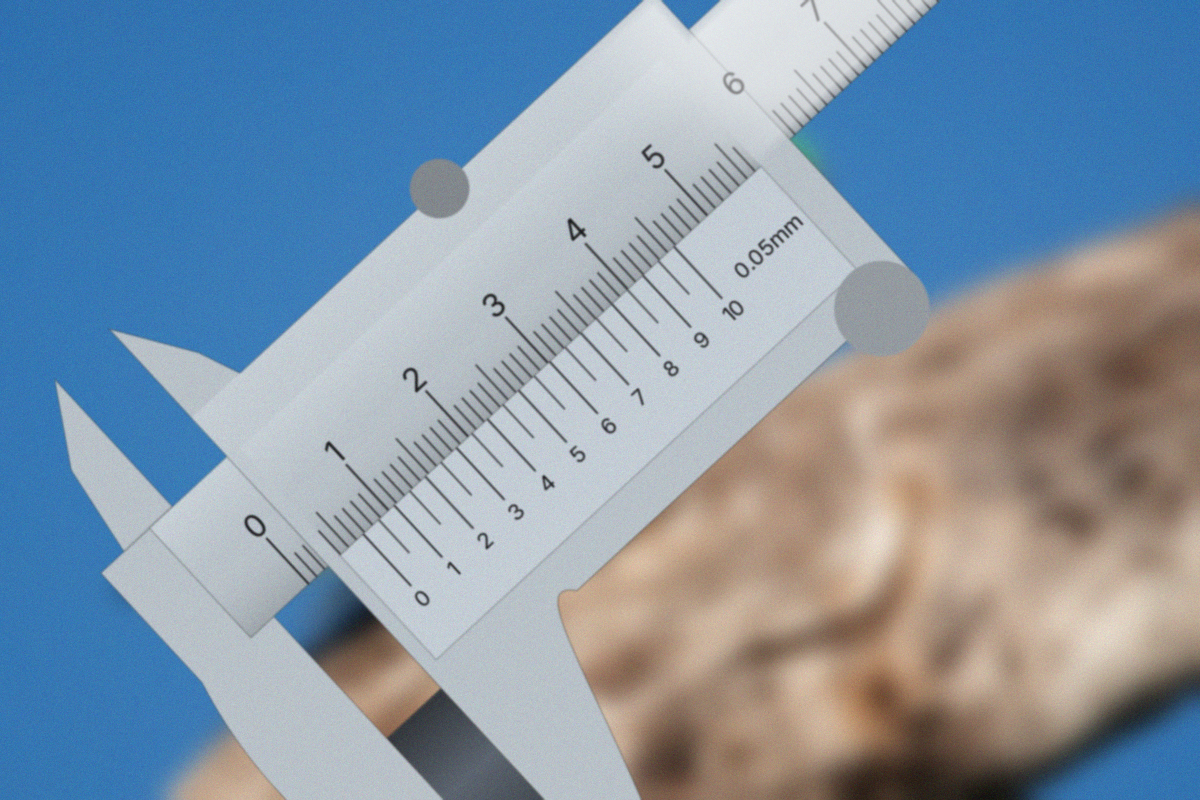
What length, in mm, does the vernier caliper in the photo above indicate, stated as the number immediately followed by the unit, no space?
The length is 6.8mm
